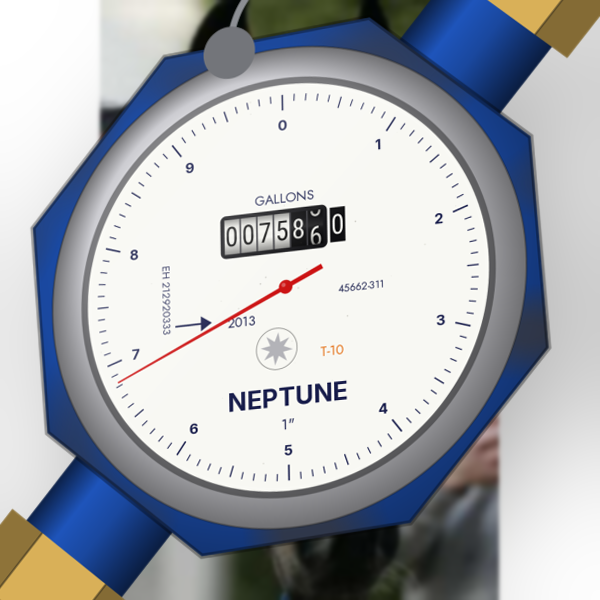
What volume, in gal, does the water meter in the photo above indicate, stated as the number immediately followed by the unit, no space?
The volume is 75856.8gal
